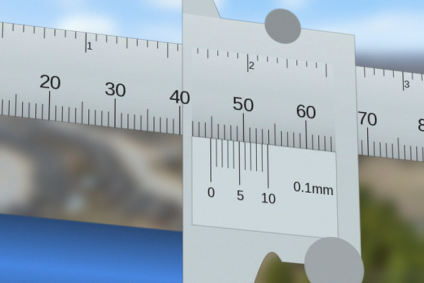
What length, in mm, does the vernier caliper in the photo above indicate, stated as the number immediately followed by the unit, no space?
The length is 44.8mm
